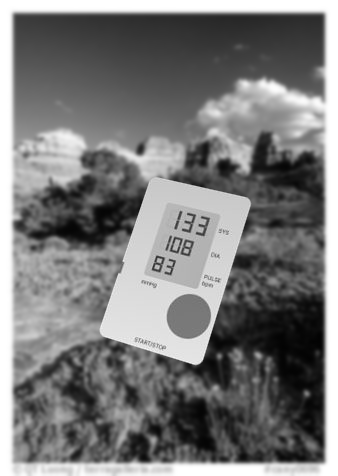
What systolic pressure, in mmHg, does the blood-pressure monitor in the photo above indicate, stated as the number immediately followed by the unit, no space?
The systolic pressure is 133mmHg
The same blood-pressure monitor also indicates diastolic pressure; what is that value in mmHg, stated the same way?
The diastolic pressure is 108mmHg
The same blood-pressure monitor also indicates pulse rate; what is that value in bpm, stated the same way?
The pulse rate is 83bpm
